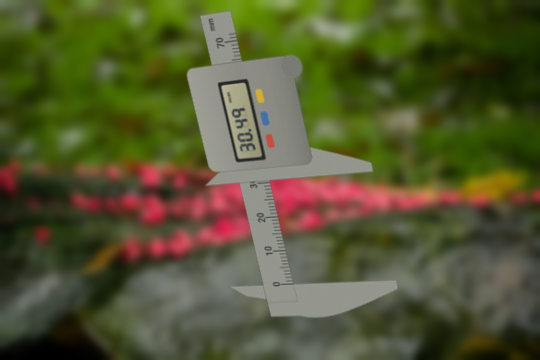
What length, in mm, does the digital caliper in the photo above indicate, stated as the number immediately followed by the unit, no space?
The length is 30.49mm
